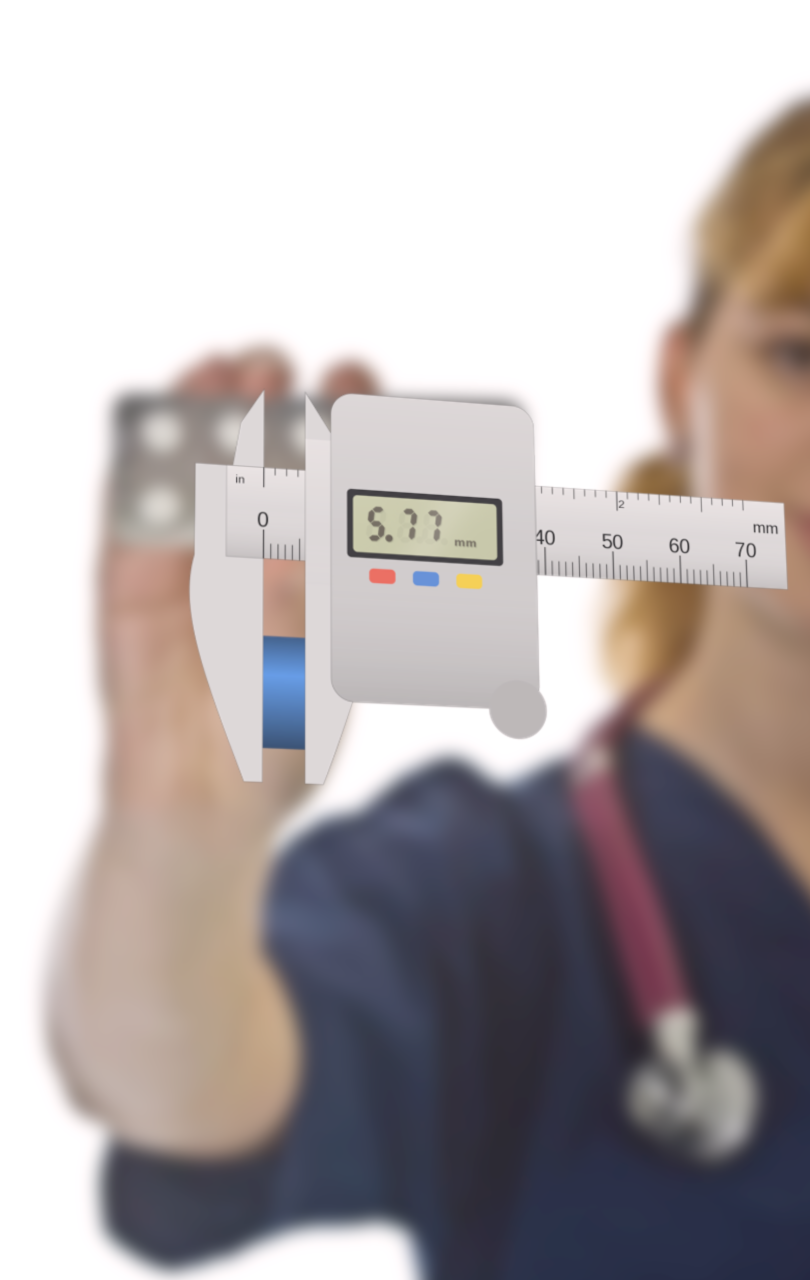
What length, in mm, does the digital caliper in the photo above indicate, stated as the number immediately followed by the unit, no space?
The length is 5.77mm
